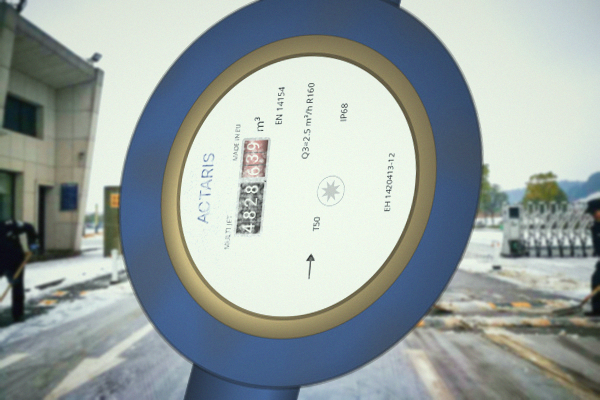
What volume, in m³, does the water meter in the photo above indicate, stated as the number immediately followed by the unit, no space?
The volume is 4828.639m³
